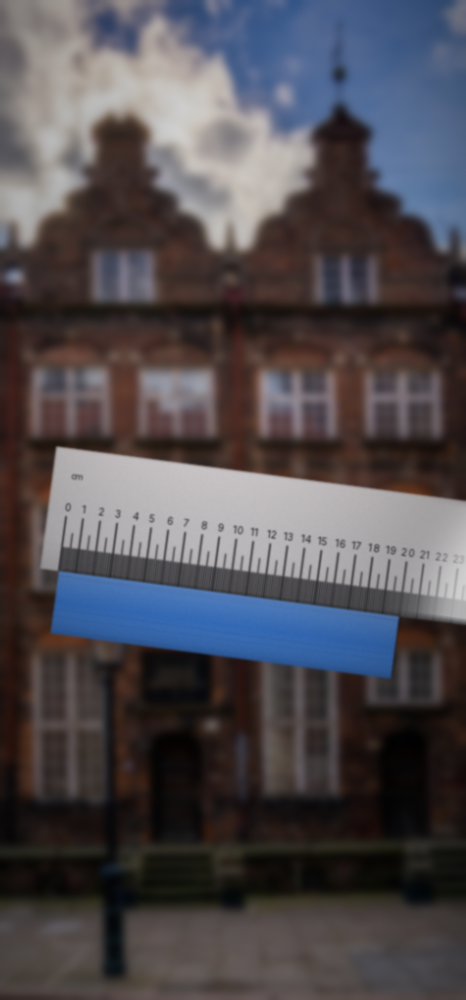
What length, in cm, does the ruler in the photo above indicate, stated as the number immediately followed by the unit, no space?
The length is 20cm
